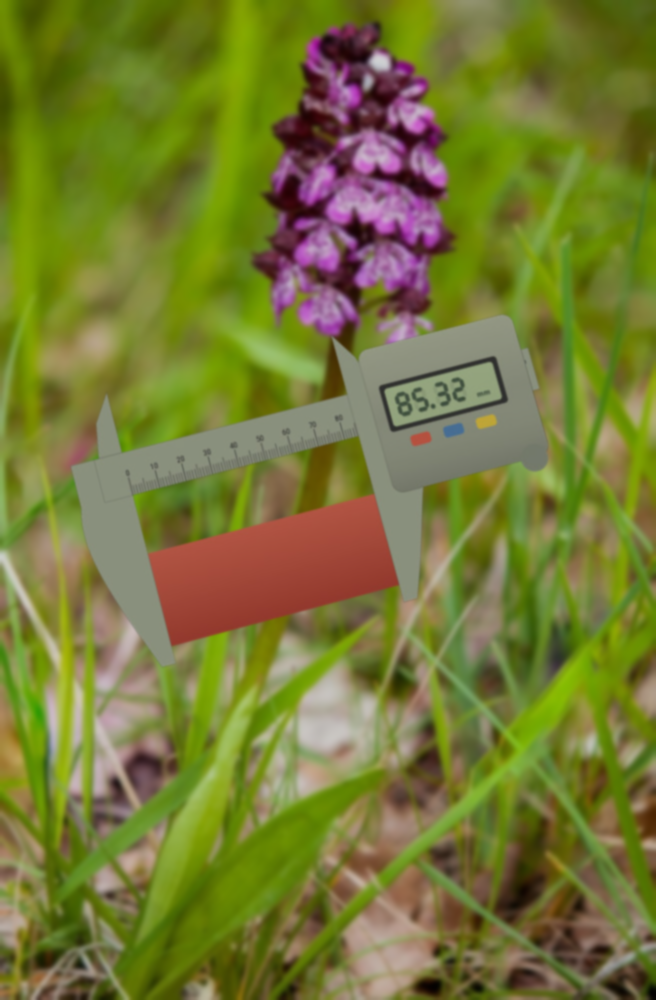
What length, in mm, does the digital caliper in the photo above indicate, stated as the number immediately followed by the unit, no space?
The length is 85.32mm
